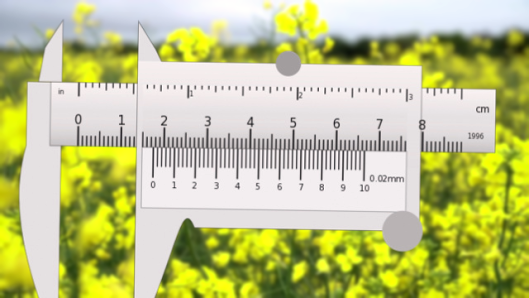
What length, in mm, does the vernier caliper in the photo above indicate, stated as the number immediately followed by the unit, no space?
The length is 17.5mm
